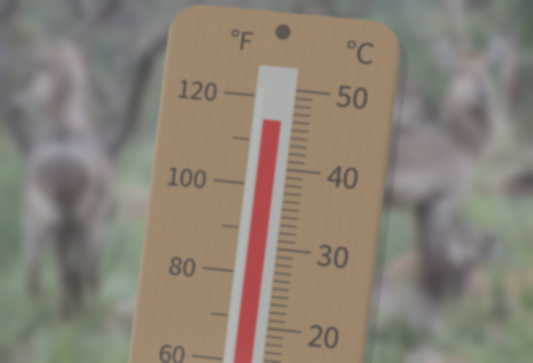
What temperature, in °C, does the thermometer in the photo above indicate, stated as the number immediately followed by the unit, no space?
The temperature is 46°C
